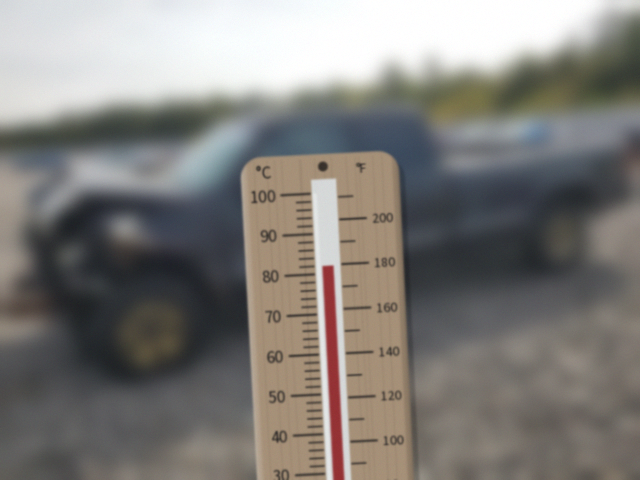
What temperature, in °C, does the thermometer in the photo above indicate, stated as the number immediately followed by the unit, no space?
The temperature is 82°C
